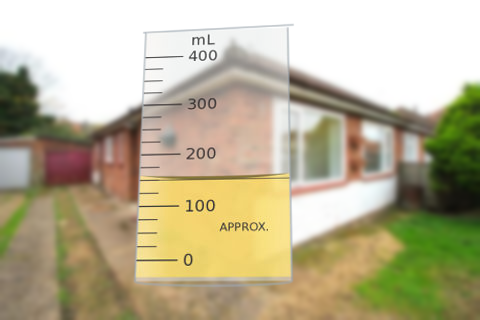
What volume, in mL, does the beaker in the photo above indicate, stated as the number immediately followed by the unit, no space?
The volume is 150mL
